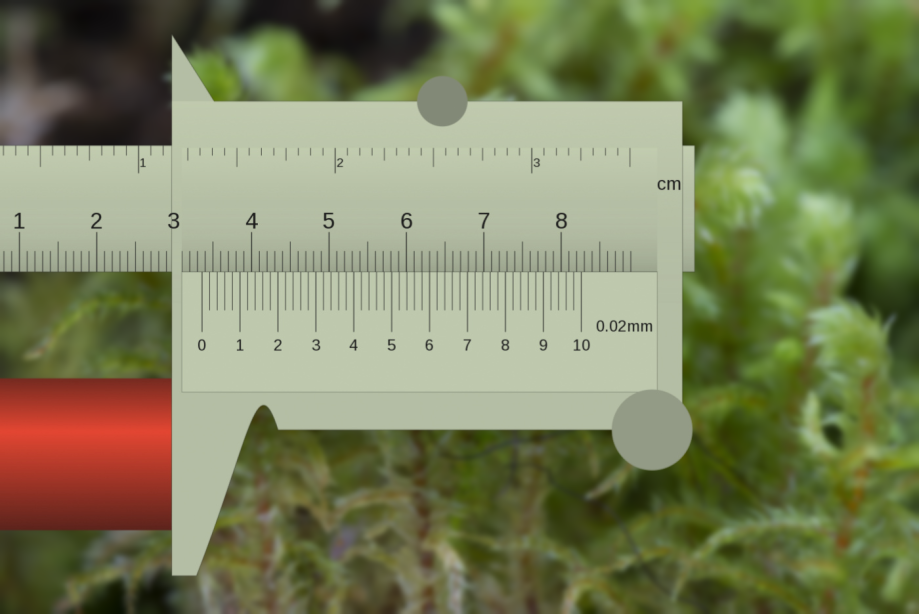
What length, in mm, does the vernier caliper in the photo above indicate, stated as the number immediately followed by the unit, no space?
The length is 33.6mm
